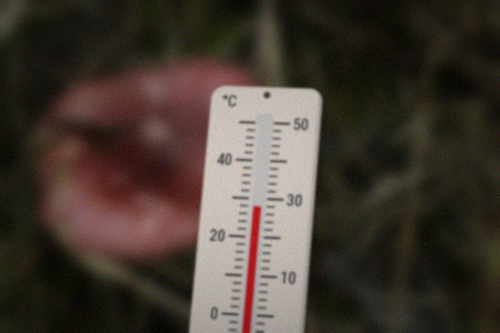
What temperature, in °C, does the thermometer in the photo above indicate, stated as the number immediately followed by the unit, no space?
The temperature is 28°C
